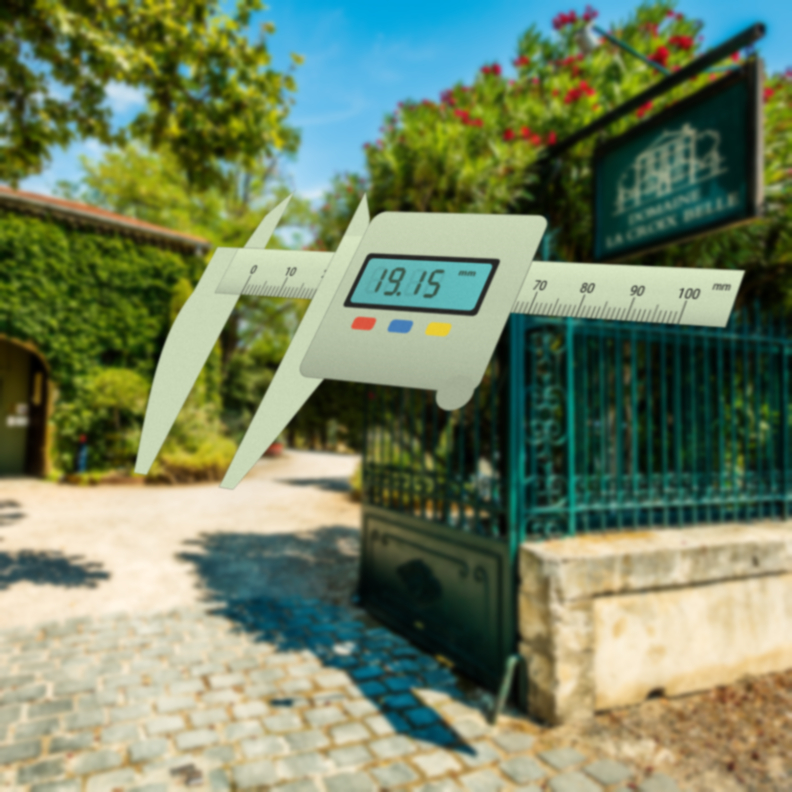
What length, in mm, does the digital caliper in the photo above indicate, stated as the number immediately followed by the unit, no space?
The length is 19.15mm
